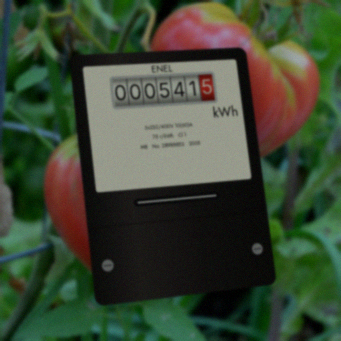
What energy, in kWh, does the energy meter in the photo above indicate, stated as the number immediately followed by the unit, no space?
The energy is 541.5kWh
